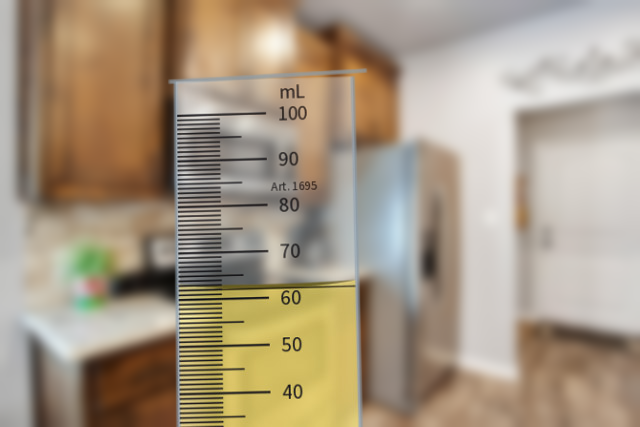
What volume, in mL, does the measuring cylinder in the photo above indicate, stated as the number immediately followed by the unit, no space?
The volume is 62mL
